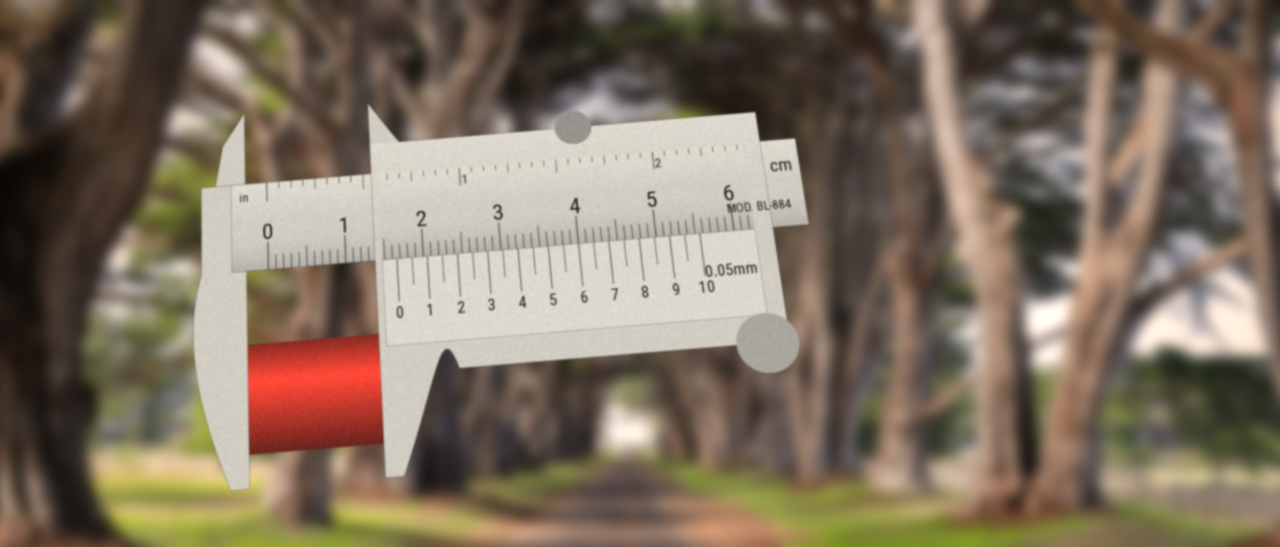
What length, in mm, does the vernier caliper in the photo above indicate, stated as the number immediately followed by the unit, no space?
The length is 16.6mm
